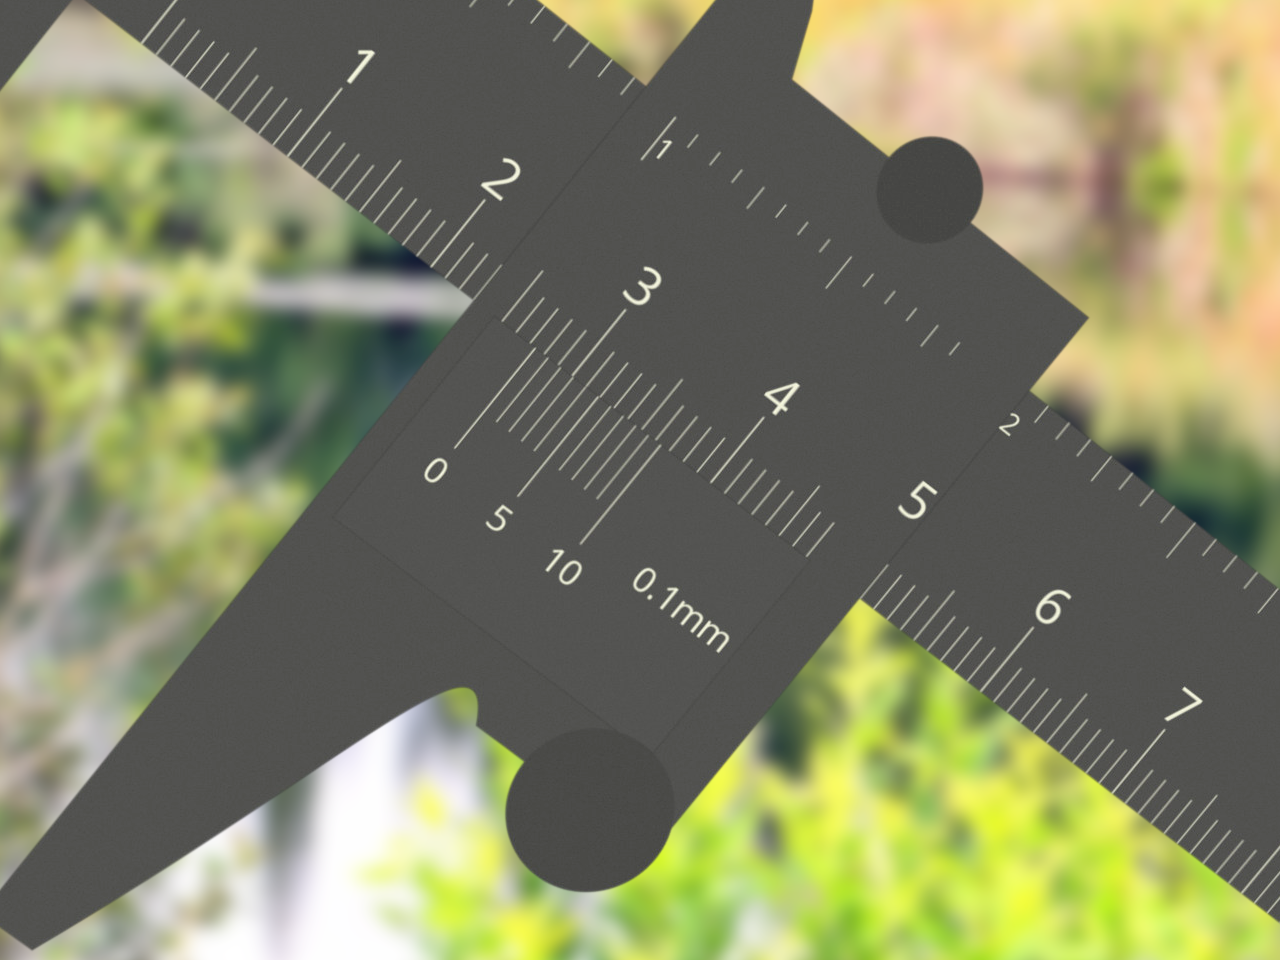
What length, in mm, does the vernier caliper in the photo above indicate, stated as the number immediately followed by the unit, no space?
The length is 27.4mm
